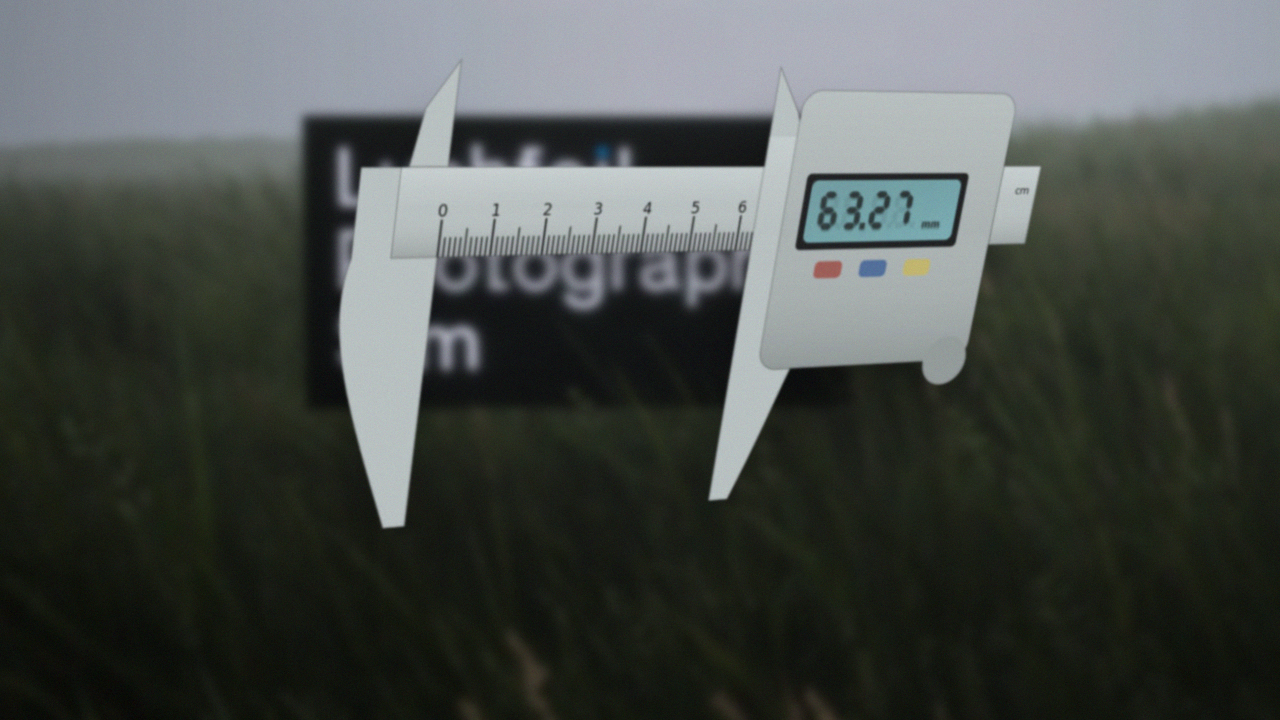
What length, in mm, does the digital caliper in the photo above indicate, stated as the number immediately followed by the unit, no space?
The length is 63.27mm
